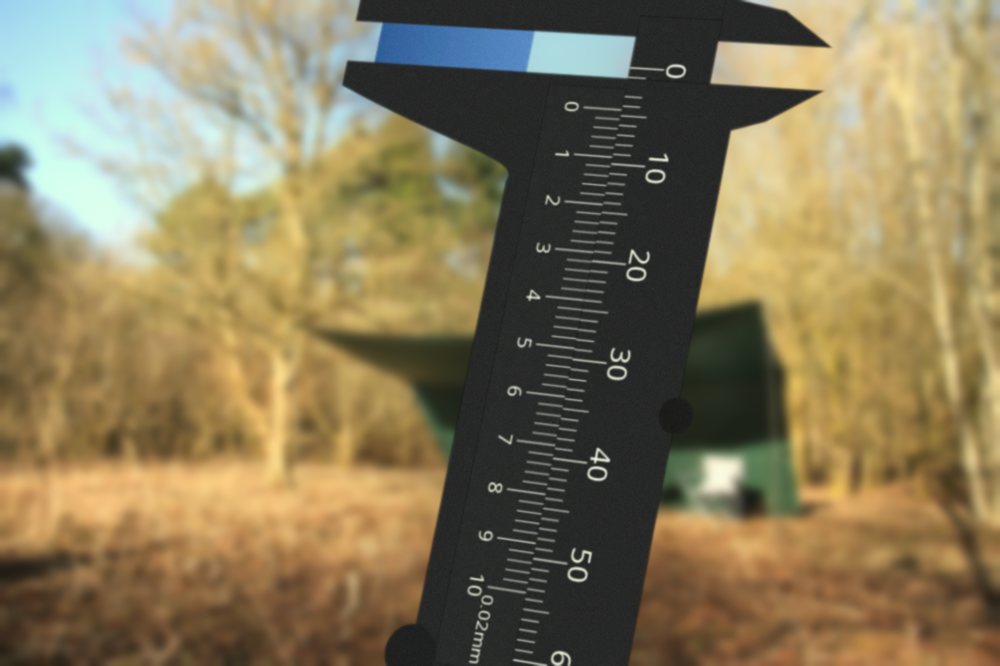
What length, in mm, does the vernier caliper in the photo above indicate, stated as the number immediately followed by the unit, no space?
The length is 4.4mm
